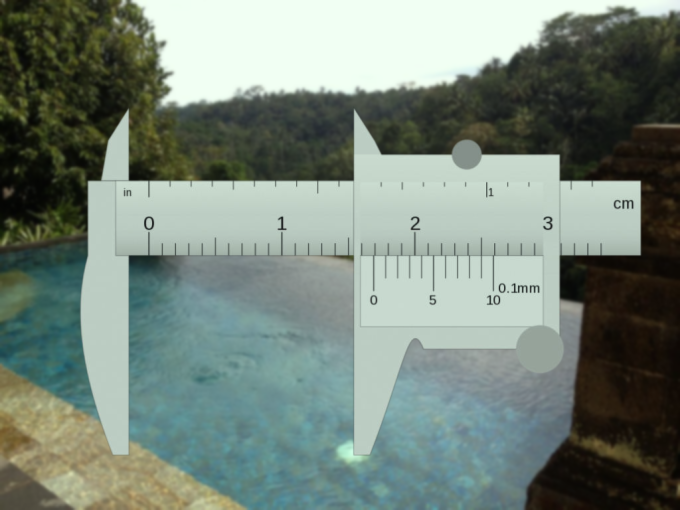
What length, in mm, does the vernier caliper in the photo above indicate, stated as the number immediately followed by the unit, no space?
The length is 16.9mm
